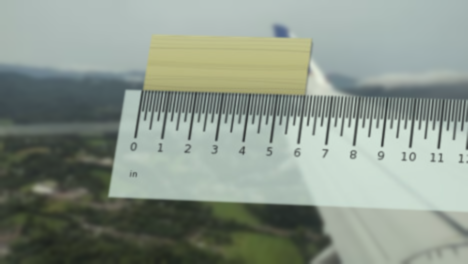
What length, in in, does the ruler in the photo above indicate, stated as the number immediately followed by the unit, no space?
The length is 6in
